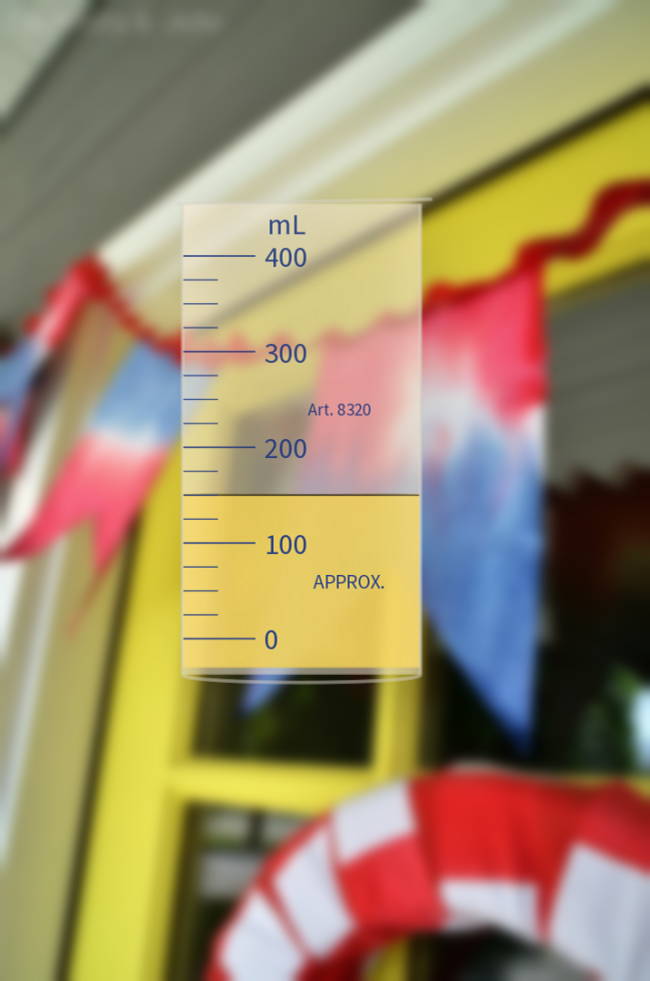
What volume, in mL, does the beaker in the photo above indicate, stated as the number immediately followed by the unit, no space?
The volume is 150mL
